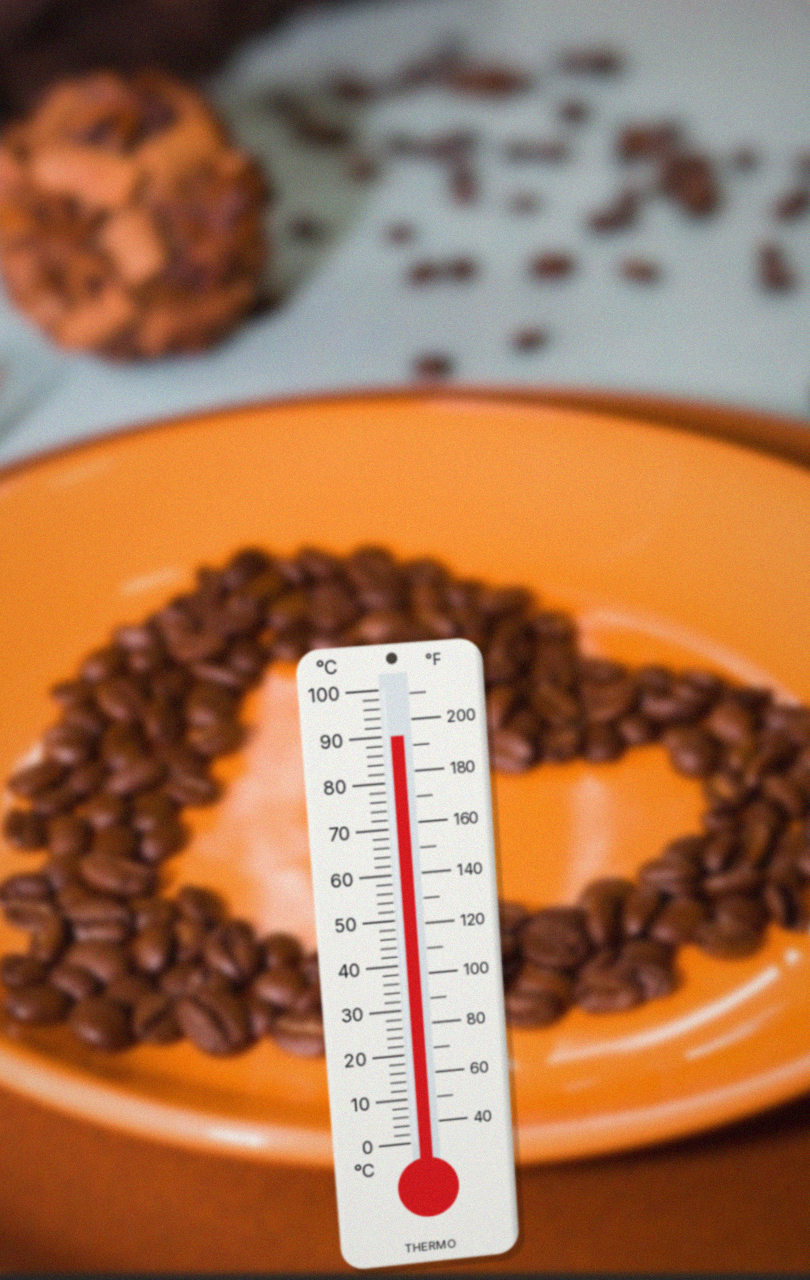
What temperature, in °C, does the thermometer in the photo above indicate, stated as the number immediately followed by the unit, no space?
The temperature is 90°C
